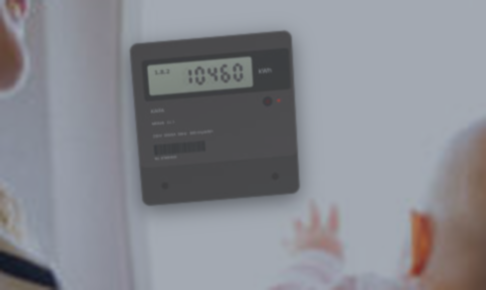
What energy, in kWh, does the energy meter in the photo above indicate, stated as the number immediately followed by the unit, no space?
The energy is 10460kWh
